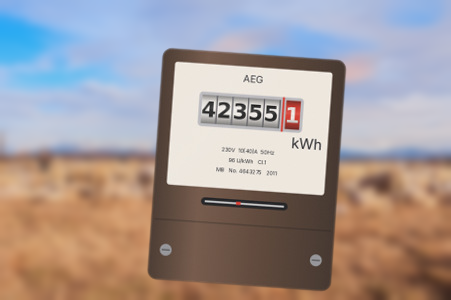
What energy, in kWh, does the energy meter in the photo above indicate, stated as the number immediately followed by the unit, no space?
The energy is 42355.1kWh
